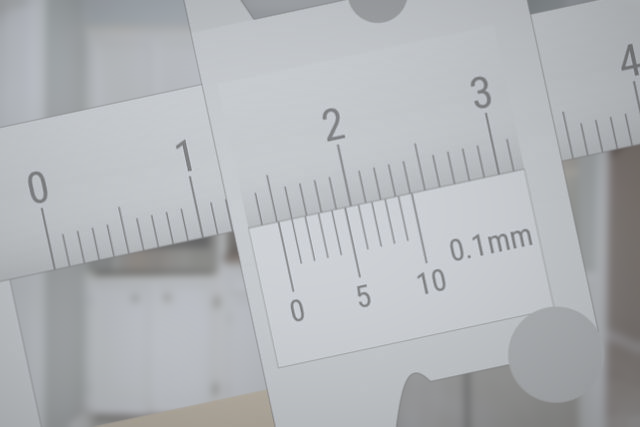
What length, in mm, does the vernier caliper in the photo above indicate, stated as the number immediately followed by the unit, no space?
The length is 15.1mm
